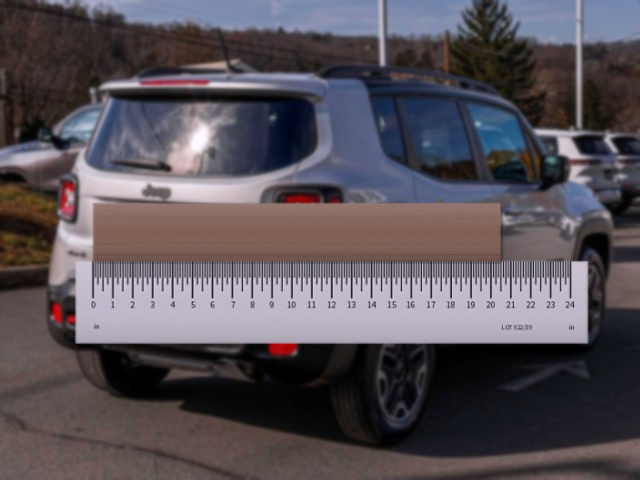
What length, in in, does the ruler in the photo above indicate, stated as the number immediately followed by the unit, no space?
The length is 20.5in
